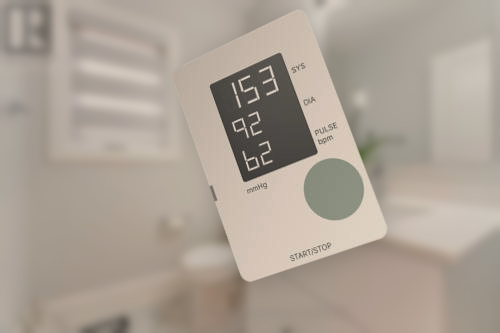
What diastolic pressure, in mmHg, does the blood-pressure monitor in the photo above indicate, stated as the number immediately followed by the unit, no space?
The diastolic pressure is 92mmHg
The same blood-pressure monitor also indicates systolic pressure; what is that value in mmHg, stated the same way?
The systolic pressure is 153mmHg
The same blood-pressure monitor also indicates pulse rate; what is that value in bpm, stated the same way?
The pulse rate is 62bpm
